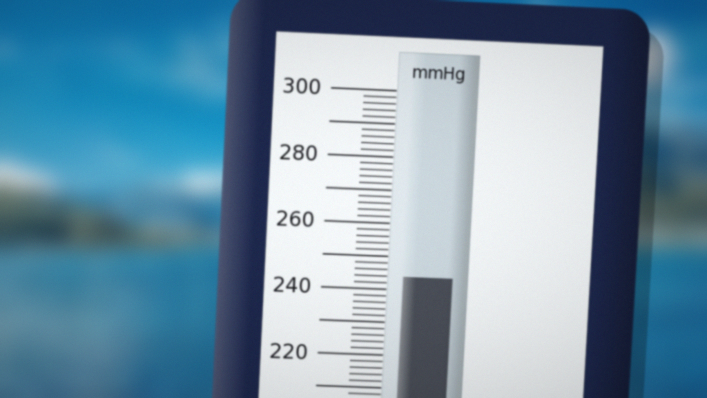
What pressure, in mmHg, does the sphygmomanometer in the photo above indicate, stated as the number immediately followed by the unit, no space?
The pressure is 244mmHg
